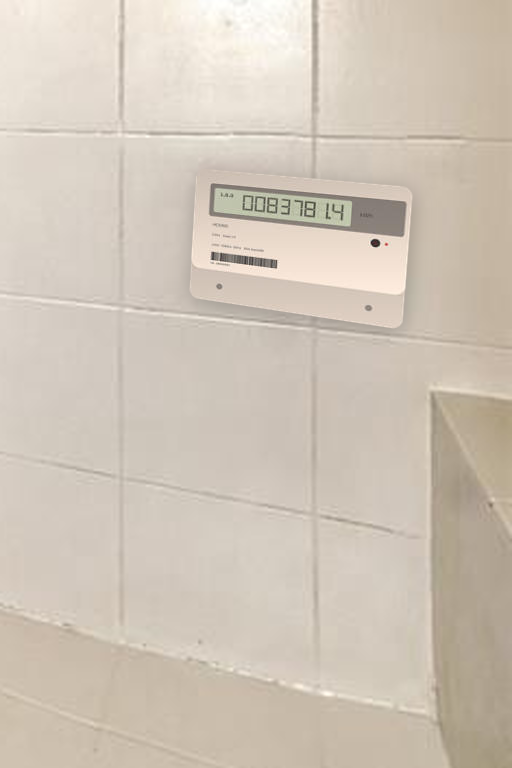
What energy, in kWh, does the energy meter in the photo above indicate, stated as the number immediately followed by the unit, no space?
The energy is 83781.4kWh
